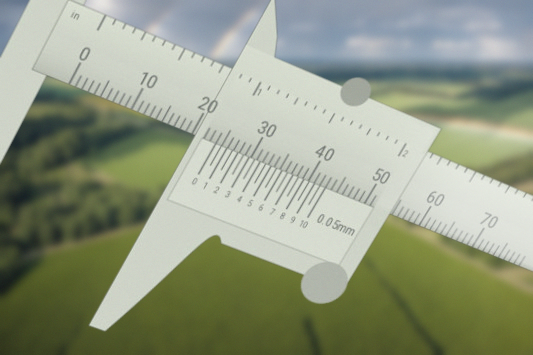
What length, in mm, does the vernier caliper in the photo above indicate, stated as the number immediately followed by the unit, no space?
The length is 24.0mm
